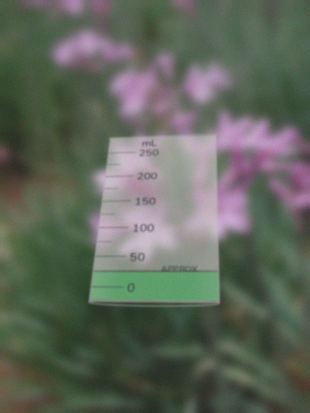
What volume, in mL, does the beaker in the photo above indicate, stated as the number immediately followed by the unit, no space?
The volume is 25mL
